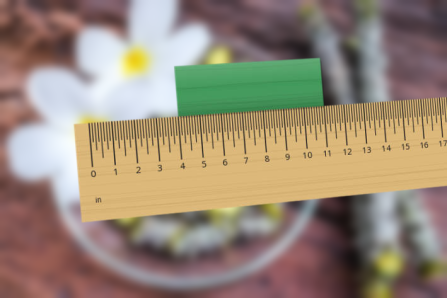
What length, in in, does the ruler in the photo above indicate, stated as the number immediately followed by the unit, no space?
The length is 7in
